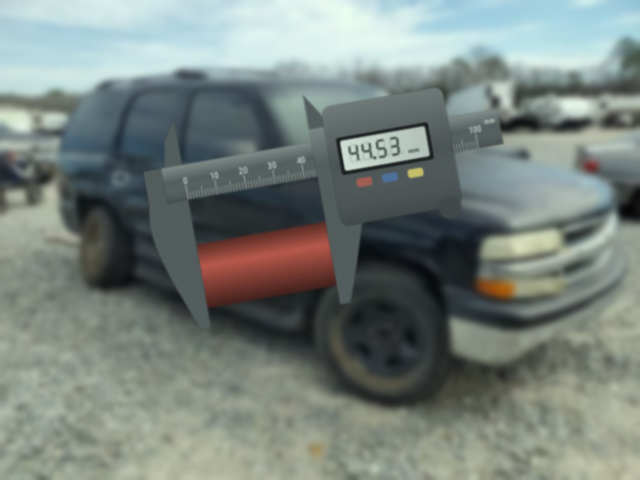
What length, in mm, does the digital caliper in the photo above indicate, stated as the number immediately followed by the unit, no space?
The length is 44.53mm
